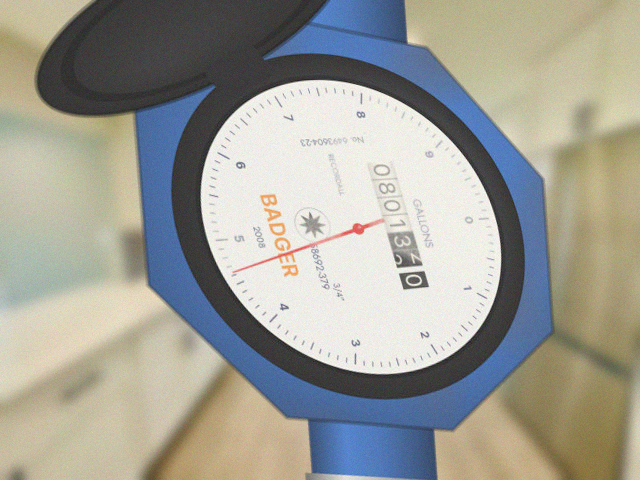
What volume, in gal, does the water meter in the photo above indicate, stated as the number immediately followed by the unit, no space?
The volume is 801324.6gal
